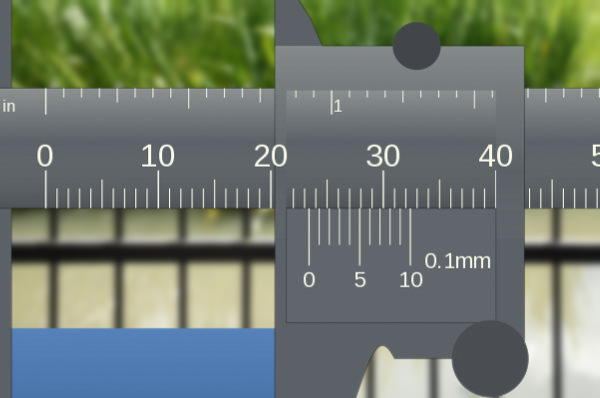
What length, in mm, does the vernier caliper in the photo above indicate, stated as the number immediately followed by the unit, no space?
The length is 23.4mm
